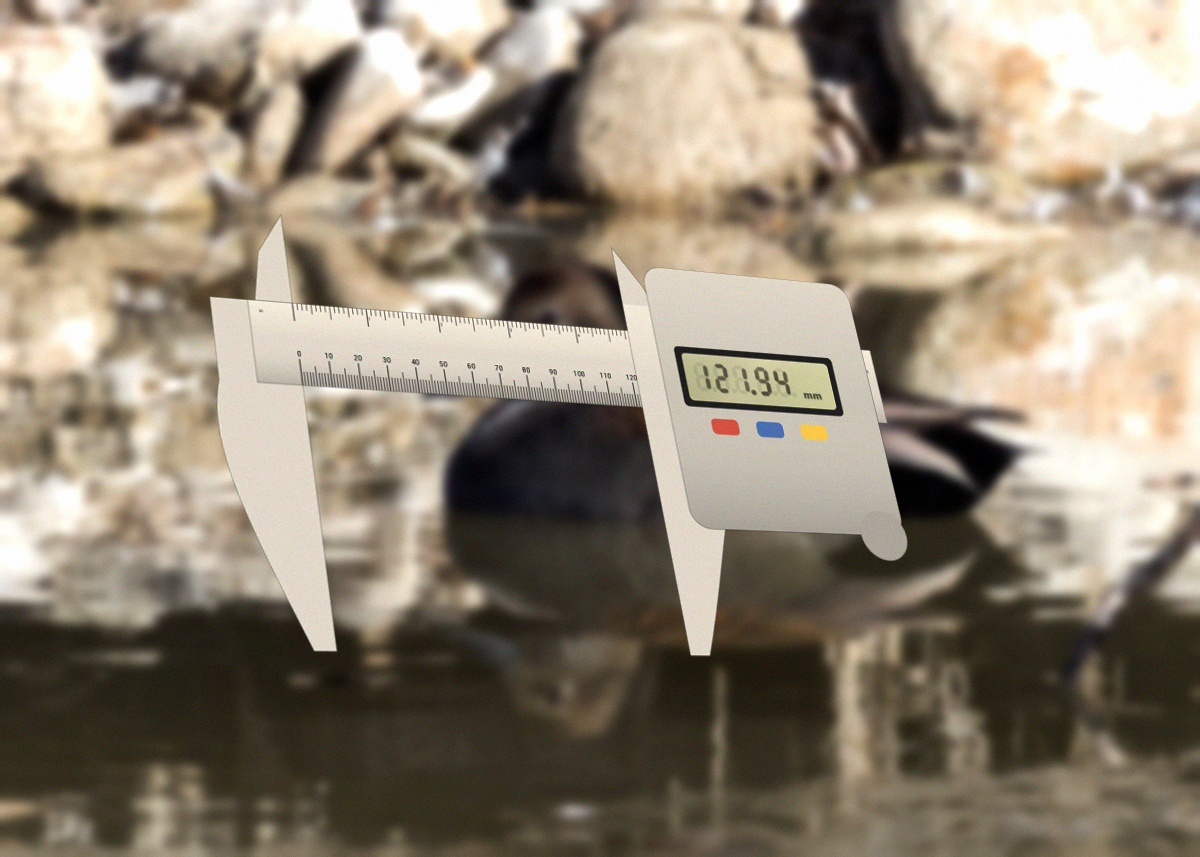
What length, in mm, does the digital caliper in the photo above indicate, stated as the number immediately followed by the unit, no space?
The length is 121.94mm
